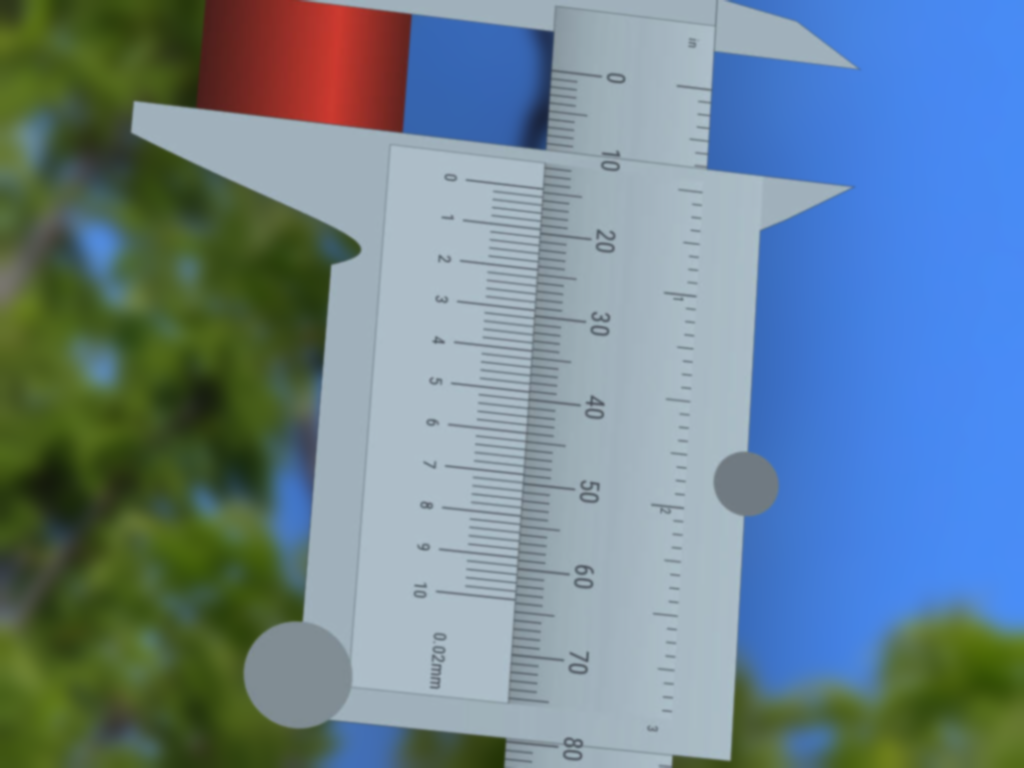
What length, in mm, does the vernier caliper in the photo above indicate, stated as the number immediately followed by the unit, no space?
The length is 14.6mm
